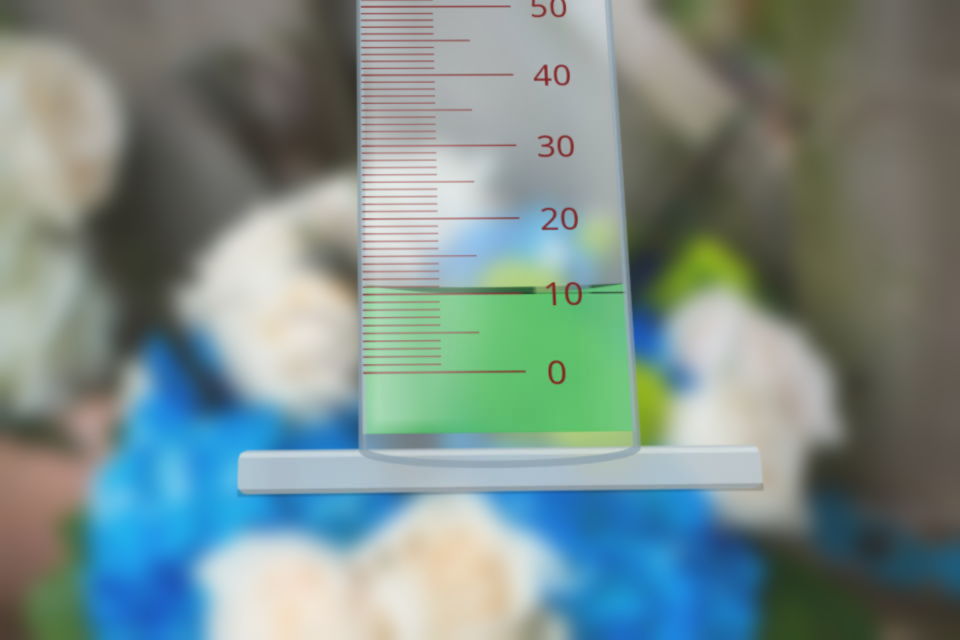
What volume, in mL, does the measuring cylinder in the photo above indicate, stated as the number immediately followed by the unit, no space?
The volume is 10mL
